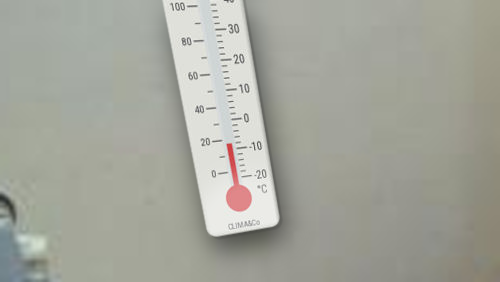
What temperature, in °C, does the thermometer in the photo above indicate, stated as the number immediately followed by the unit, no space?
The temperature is -8°C
